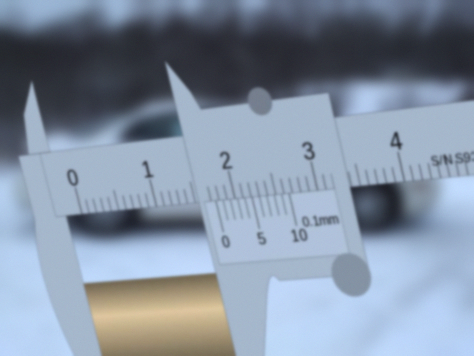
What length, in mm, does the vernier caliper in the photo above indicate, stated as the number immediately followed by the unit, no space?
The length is 17.6mm
